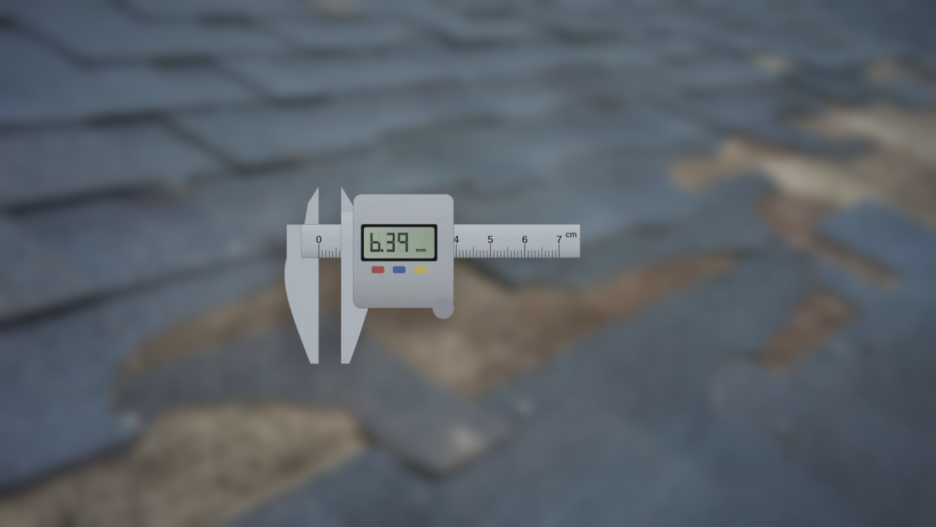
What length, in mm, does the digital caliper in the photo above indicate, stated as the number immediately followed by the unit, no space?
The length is 6.39mm
